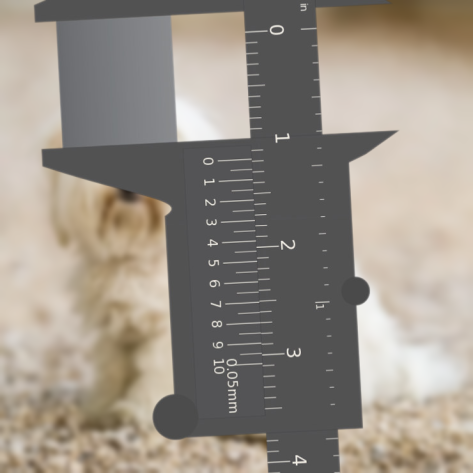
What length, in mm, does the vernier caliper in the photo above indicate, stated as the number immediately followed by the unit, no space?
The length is 11.8mm
